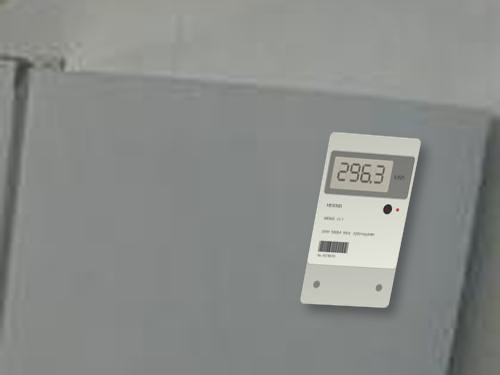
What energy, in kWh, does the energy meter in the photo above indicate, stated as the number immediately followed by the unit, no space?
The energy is 296.3kWh
